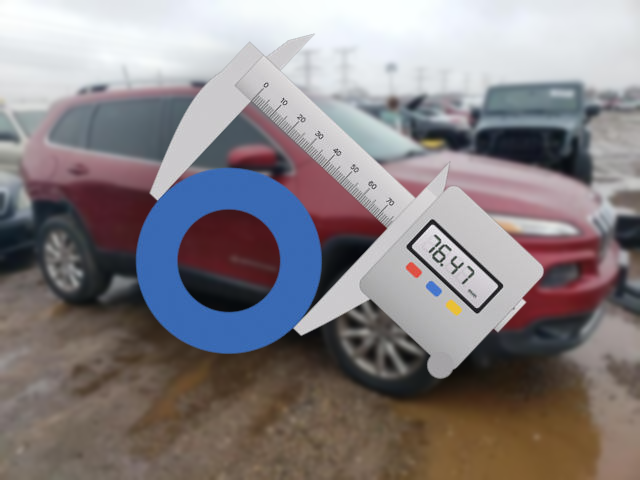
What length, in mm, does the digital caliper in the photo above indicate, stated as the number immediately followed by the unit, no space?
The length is 76.47mm
